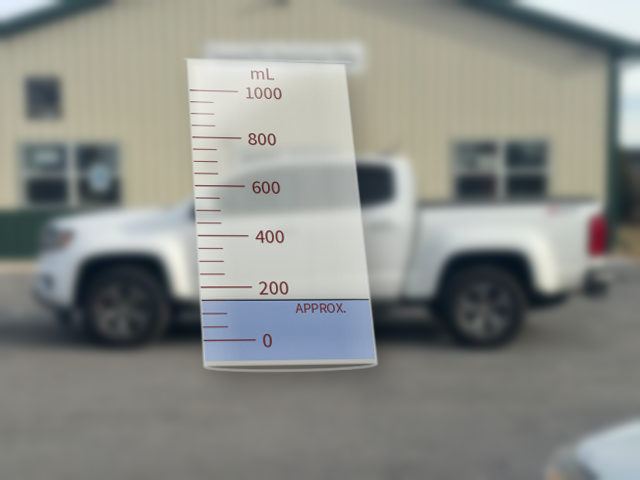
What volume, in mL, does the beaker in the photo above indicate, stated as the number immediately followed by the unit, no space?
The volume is 150mL
